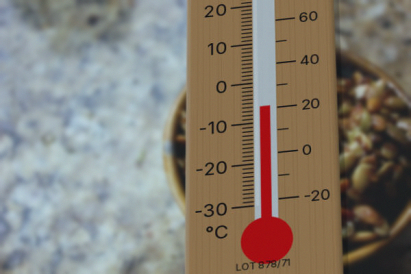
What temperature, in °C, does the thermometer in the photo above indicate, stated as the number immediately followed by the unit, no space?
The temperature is -6°C
